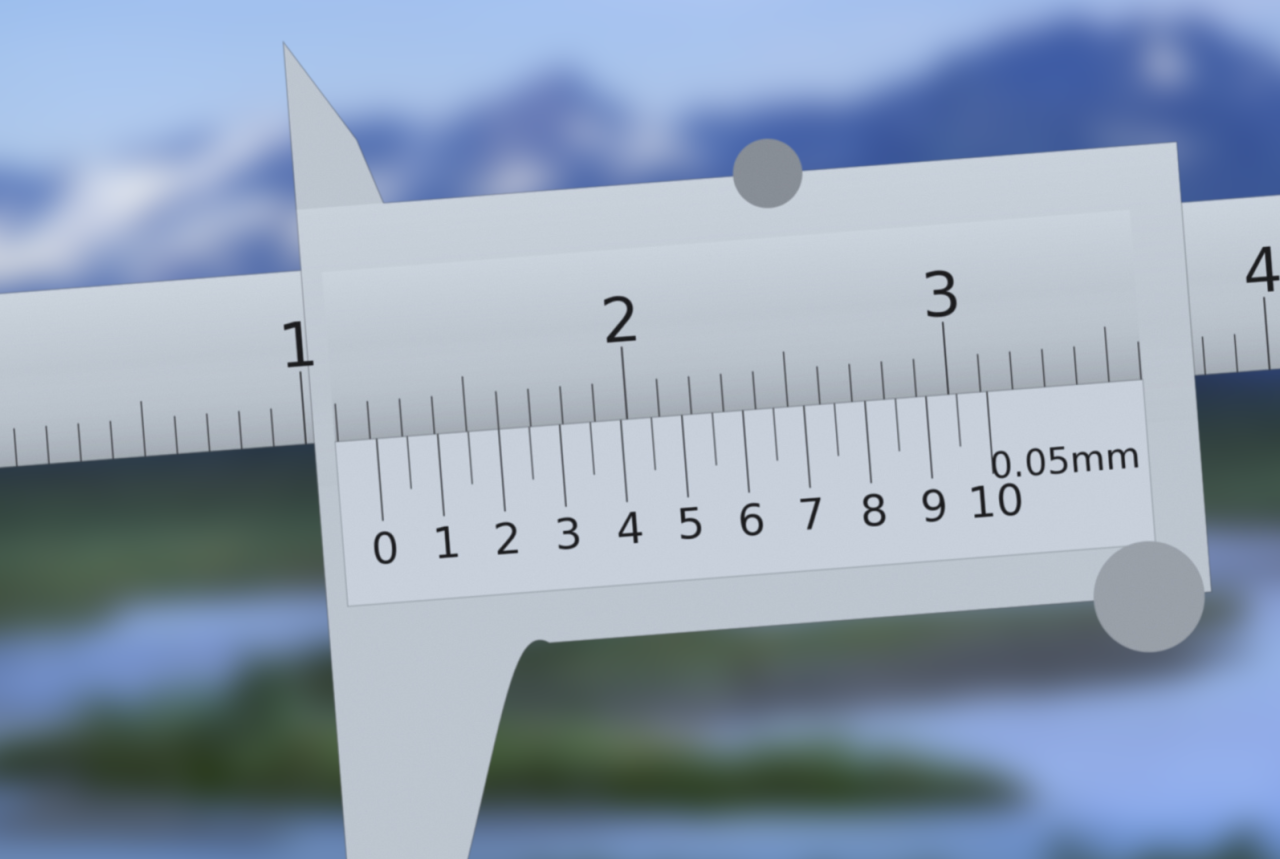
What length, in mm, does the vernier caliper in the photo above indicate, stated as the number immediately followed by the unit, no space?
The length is 12.20mm
